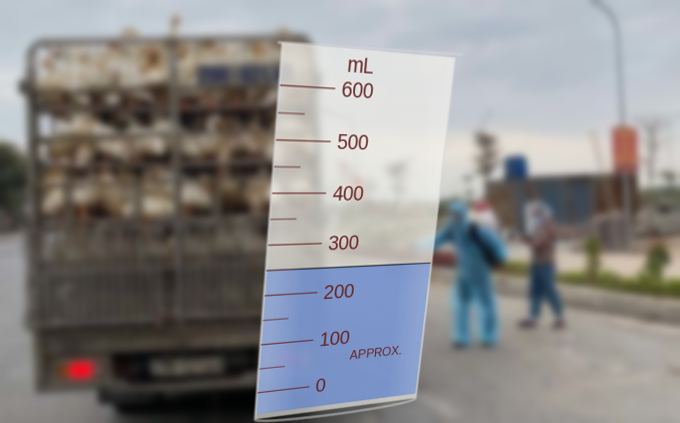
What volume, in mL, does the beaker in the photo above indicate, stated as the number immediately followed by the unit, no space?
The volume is 250mL
